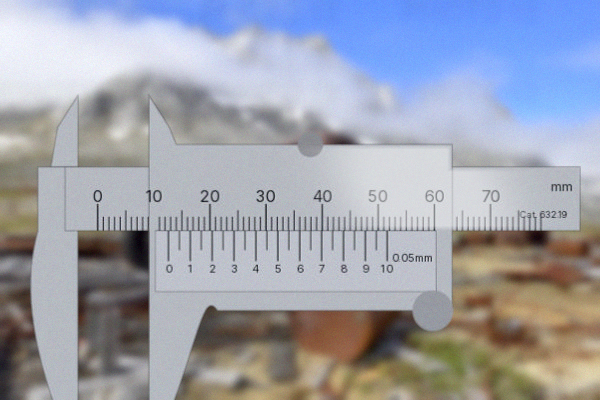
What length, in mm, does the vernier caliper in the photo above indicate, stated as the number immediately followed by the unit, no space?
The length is 12.6mm
